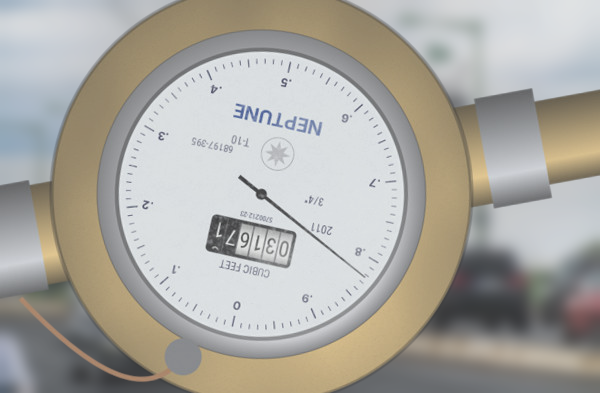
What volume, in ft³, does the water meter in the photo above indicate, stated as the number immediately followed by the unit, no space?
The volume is 31670.82ft³
